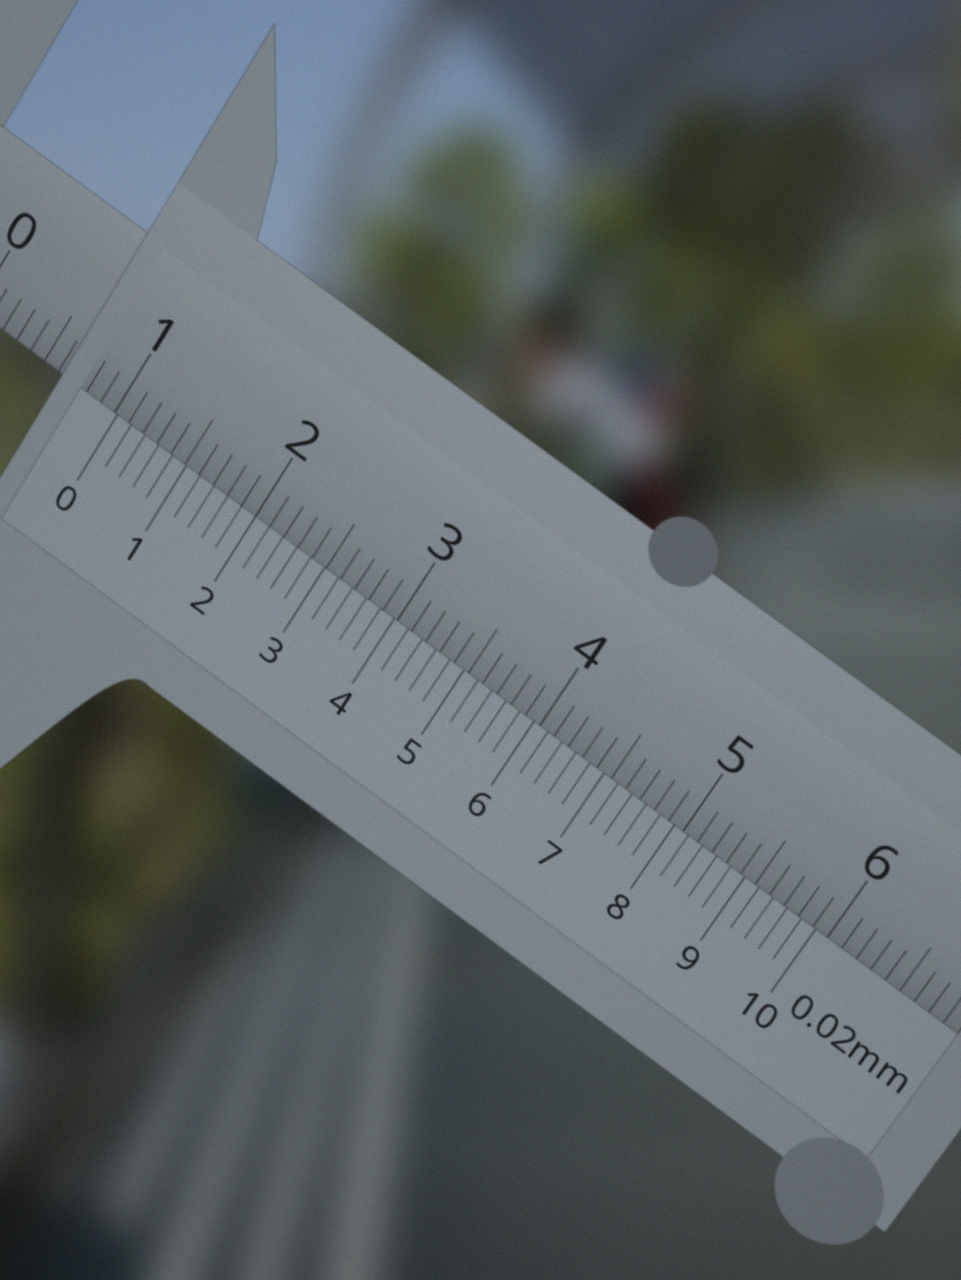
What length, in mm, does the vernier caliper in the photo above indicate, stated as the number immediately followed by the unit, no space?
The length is 10.2mm
